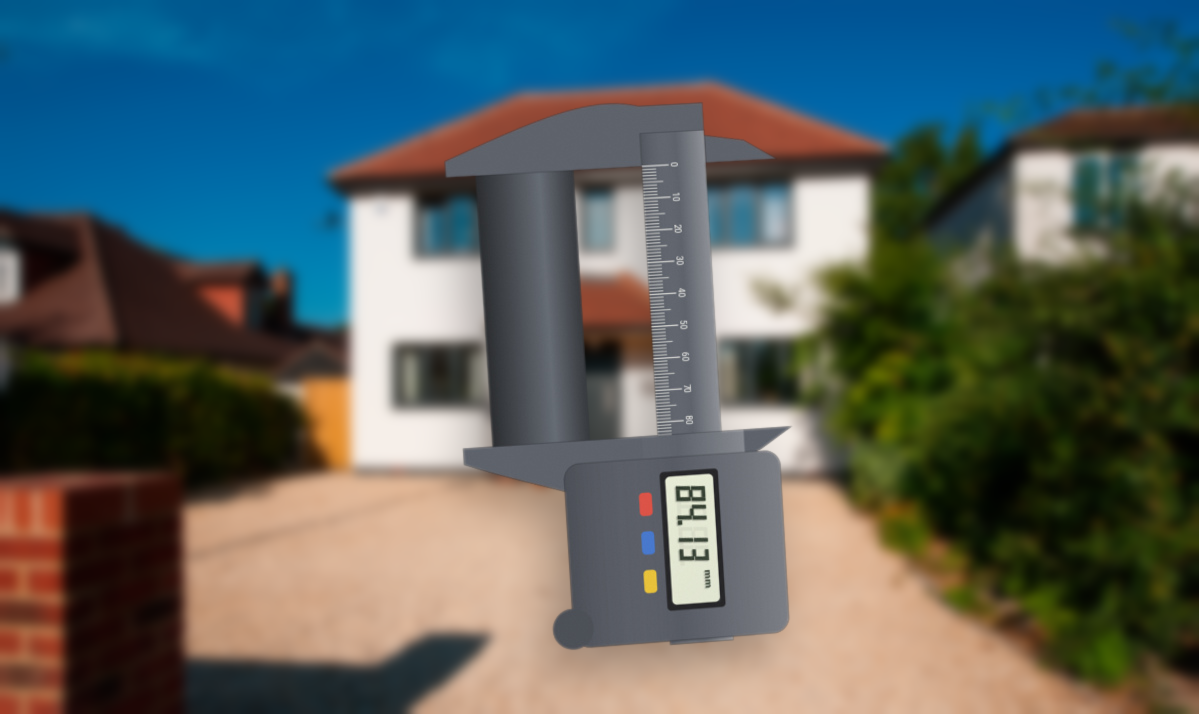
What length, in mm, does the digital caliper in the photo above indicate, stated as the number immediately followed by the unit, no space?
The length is 84.13mm
